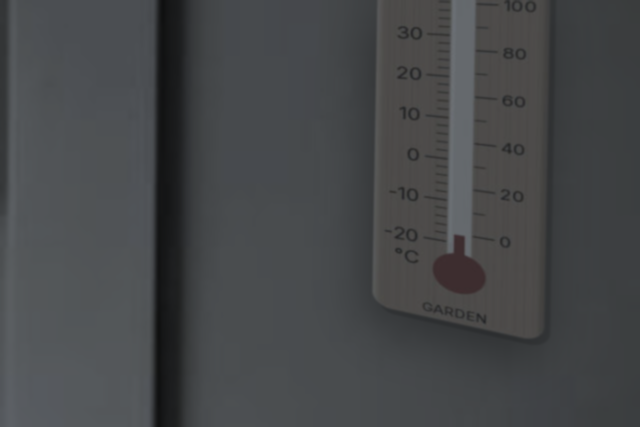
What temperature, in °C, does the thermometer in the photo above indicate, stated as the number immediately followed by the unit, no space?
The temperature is -18°C
